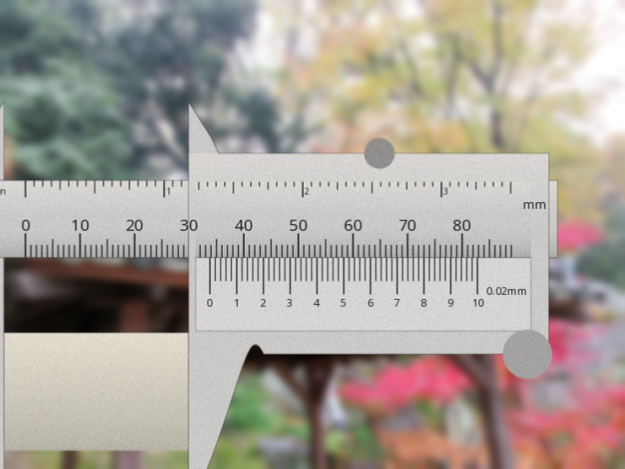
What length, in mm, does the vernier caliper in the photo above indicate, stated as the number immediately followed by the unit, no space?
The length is 33.8mm
